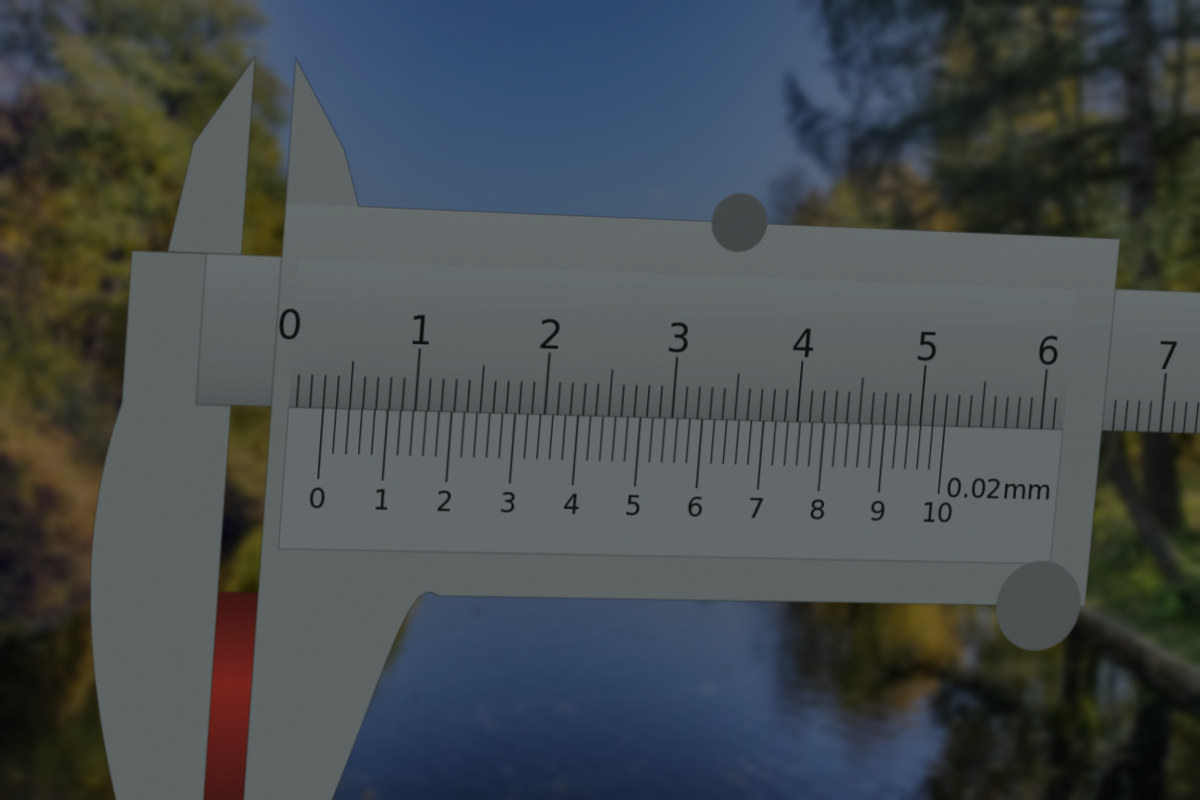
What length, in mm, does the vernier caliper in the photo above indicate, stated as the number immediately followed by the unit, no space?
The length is 3.0mm
